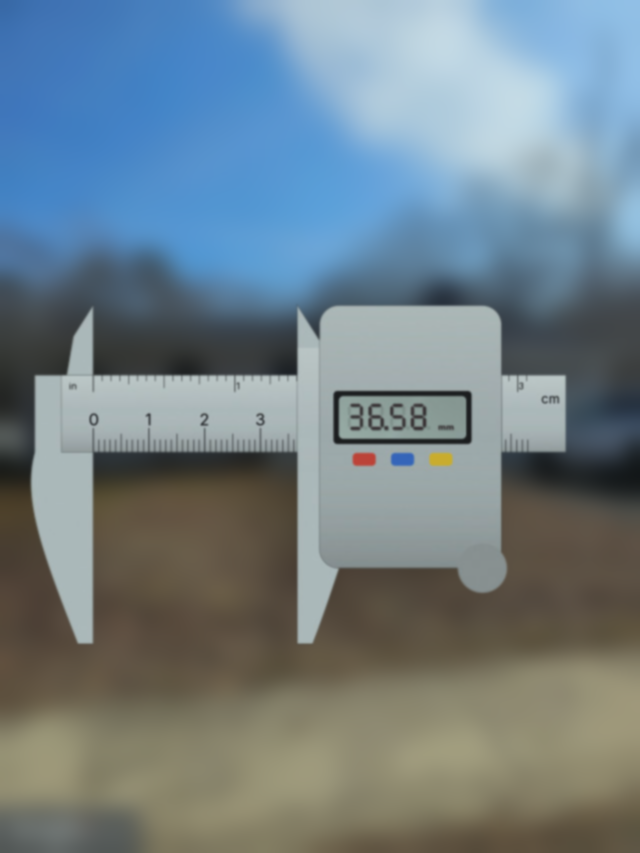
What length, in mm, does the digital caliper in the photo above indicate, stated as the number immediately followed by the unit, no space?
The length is 36.58mm
